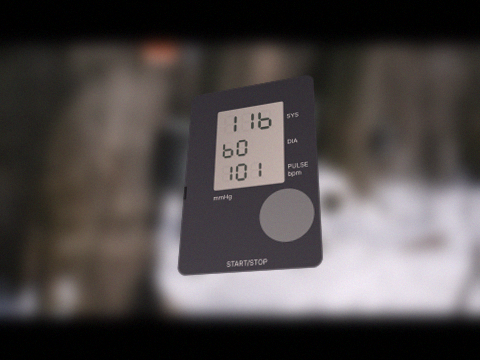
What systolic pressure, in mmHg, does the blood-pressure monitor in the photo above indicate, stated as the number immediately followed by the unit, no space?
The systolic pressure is 116mmHg
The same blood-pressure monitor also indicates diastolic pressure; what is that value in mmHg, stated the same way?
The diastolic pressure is 60mmHg
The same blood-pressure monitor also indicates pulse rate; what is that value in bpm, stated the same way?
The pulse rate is 101bpm
